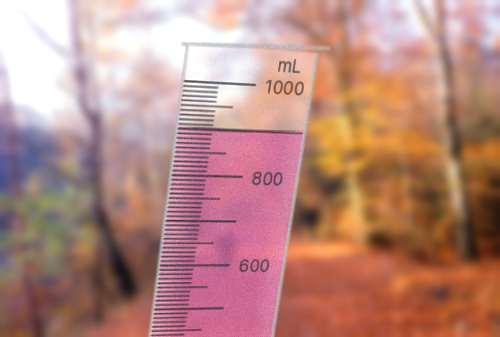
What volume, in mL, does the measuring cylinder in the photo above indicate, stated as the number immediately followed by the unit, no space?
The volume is 900mL
